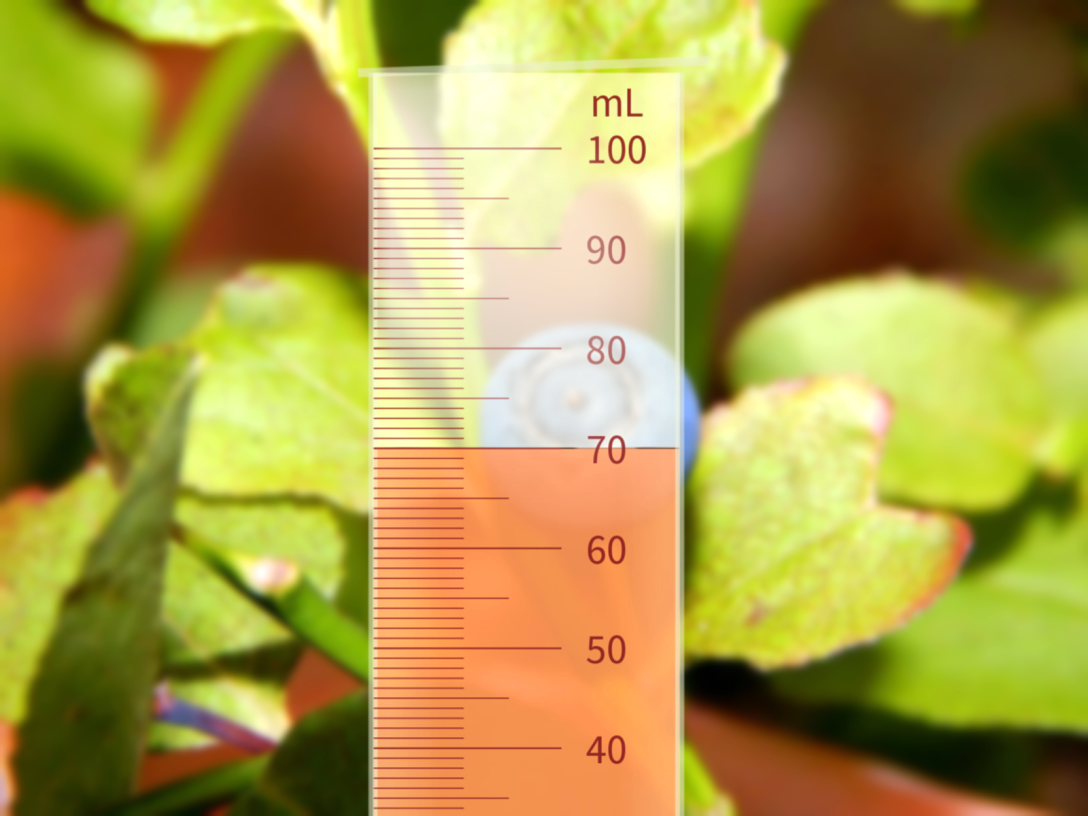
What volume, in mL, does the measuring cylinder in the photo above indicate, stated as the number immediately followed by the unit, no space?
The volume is 70mL
